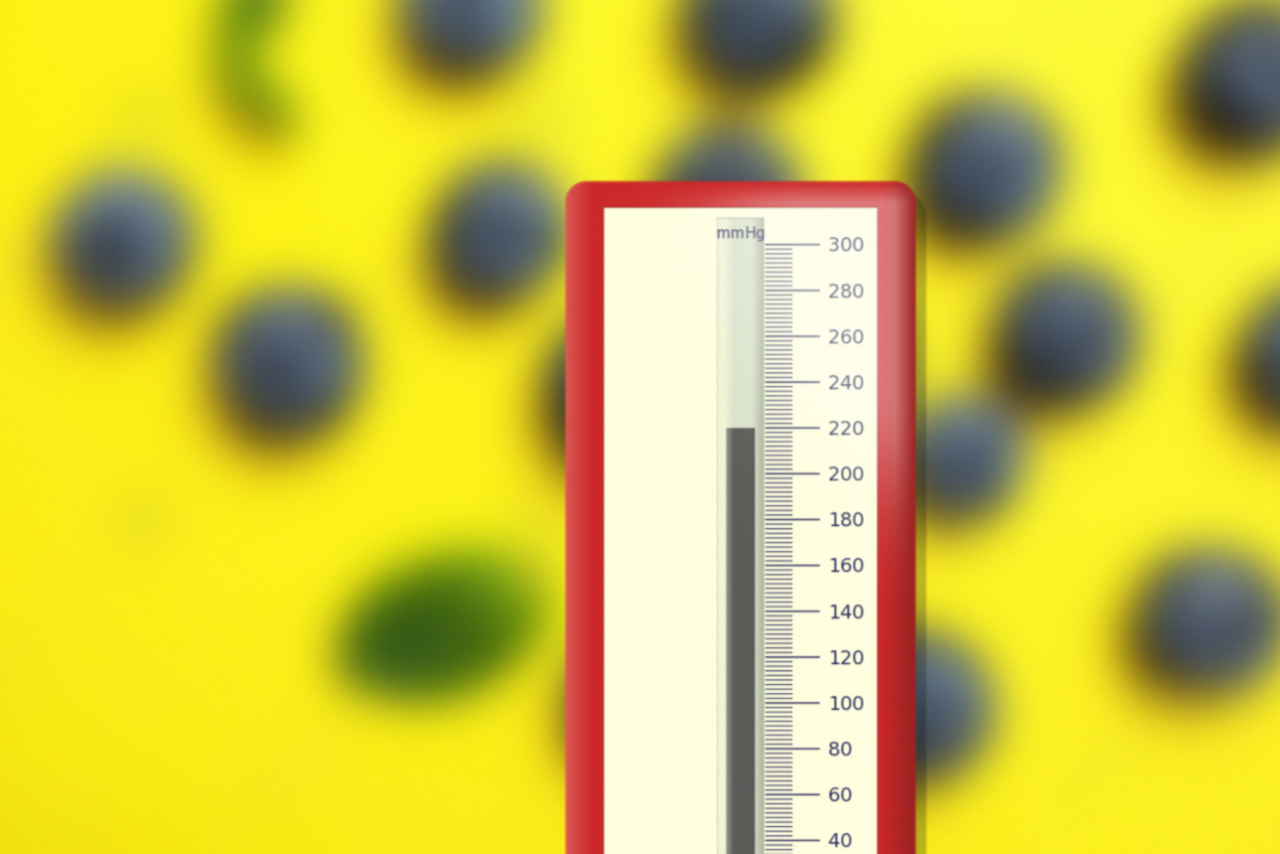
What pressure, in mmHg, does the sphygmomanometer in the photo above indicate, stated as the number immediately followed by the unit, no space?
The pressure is 220mmHg
